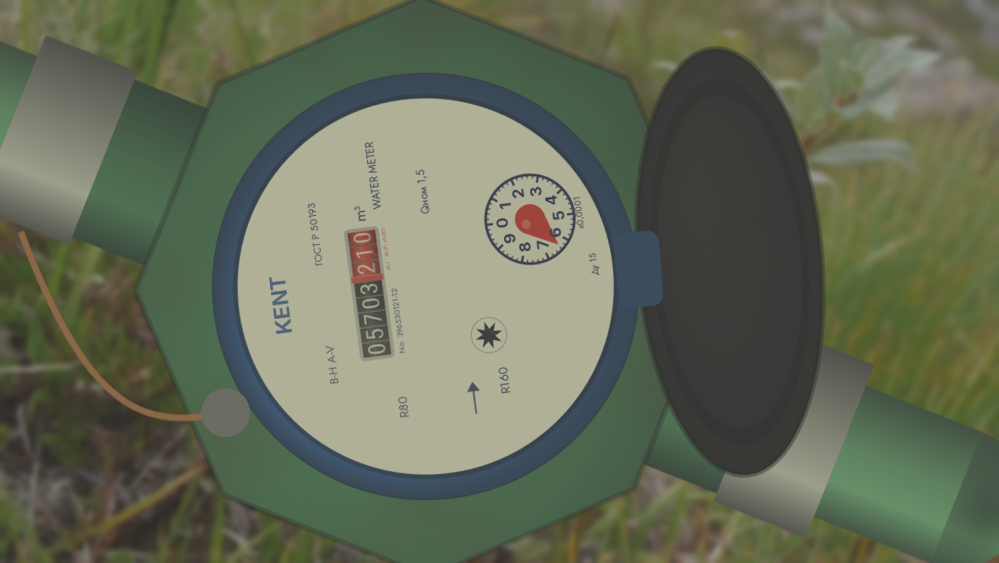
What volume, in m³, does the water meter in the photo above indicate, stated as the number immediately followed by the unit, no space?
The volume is 5703.2106m³
